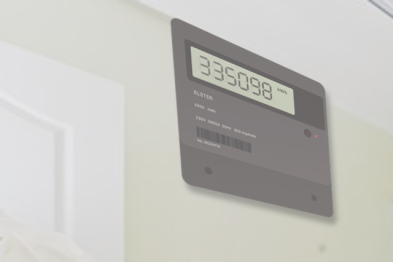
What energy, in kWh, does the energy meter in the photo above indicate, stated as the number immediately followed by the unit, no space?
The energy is 335098kWh
